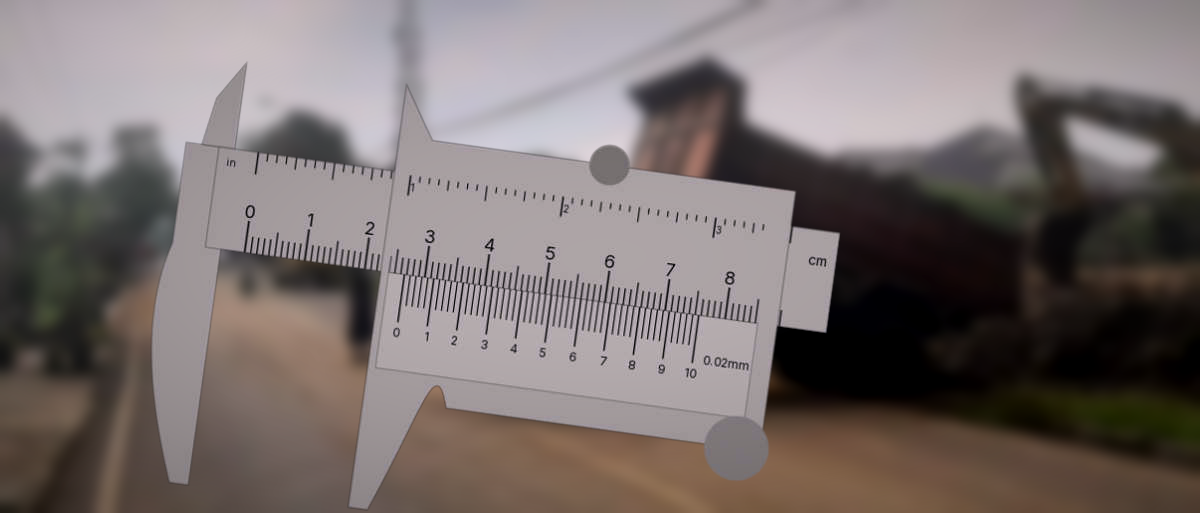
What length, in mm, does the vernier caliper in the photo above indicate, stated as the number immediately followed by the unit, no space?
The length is 26.6mm
